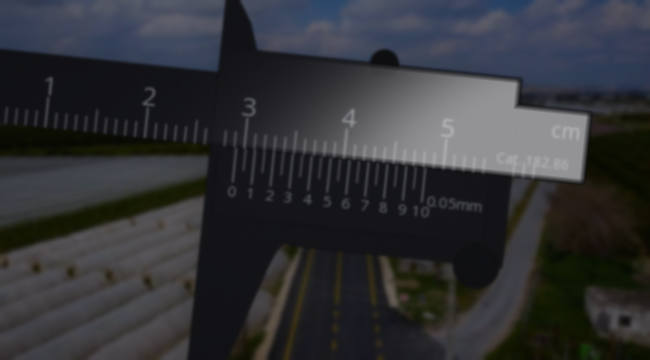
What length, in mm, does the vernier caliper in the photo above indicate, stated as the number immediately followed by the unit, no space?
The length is 29.2mm
